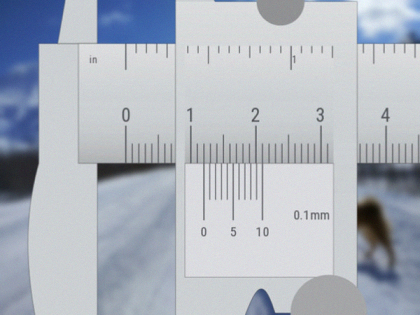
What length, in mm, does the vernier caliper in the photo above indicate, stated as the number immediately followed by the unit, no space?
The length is 12.0mm
